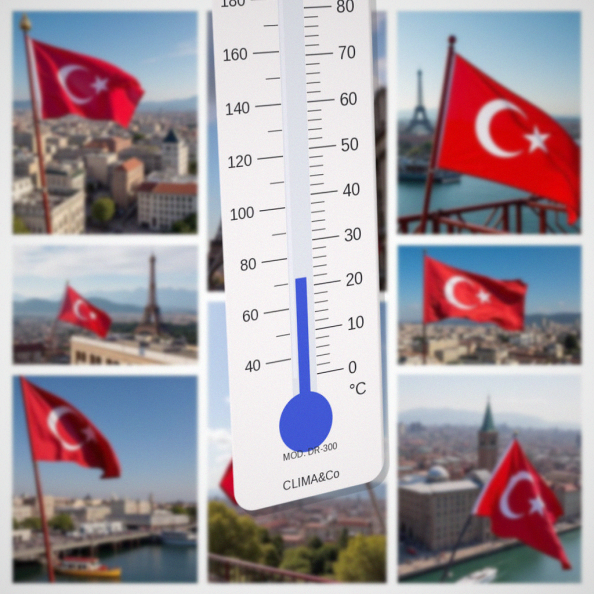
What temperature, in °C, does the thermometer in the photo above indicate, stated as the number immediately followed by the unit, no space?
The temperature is 22°C
